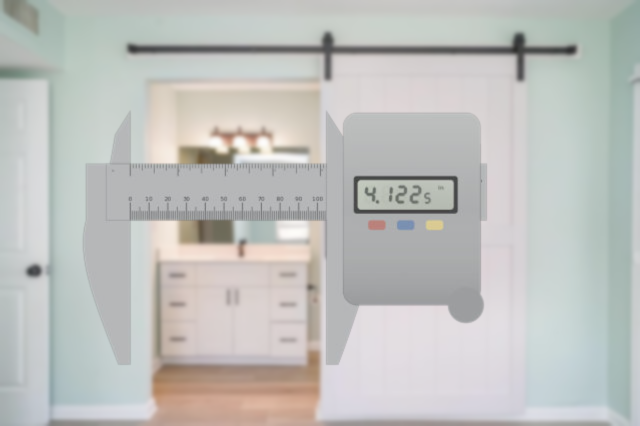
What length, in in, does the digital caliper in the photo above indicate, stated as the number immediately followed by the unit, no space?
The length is 4.1225in
